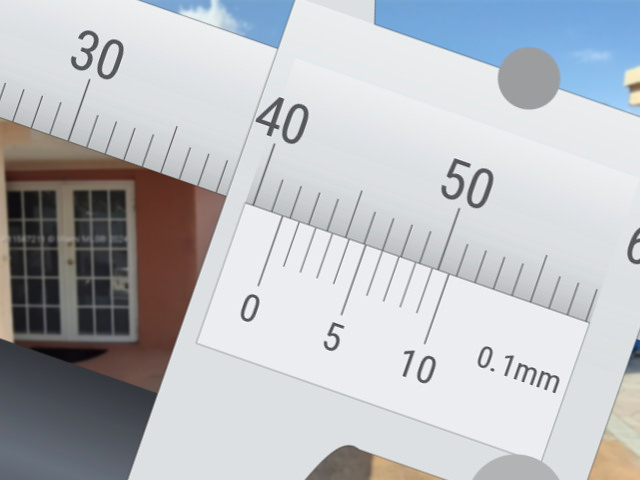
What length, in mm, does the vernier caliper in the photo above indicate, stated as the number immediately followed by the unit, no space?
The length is 41.6mm
